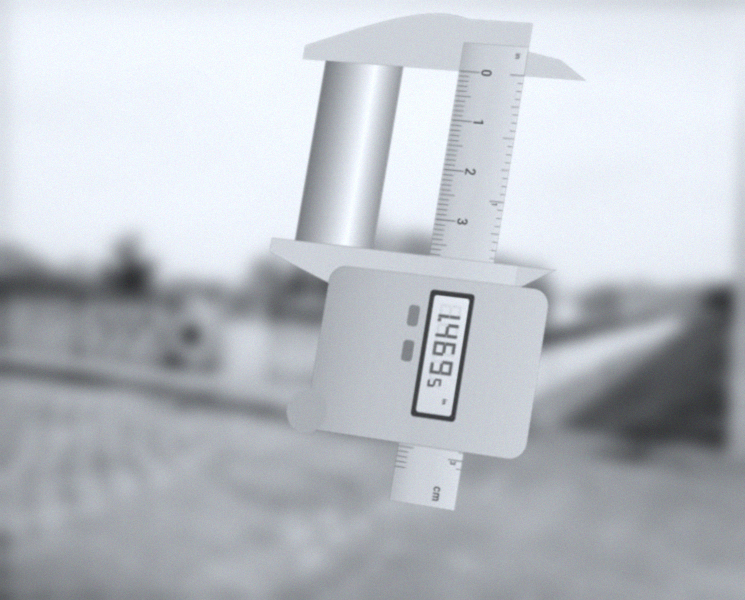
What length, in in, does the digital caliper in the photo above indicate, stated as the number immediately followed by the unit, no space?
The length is 1.4695in
